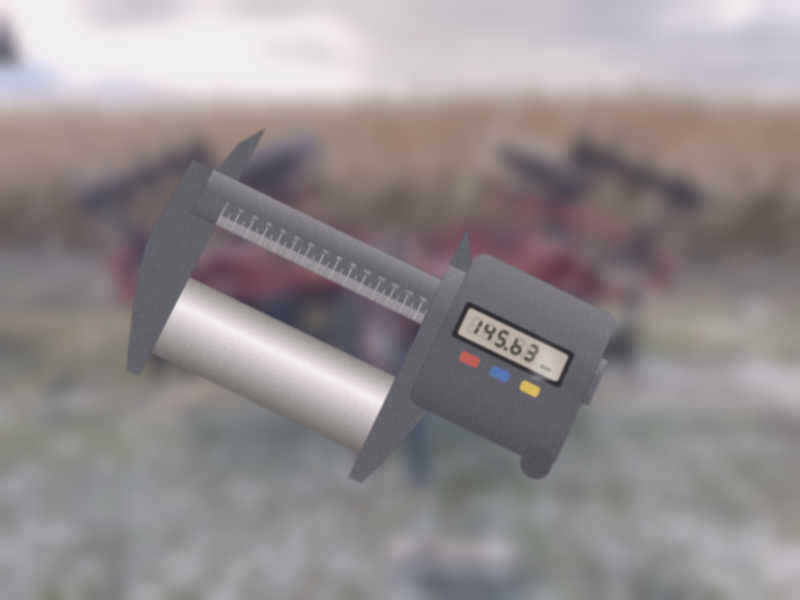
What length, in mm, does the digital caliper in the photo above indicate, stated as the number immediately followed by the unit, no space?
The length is 145.63mm
